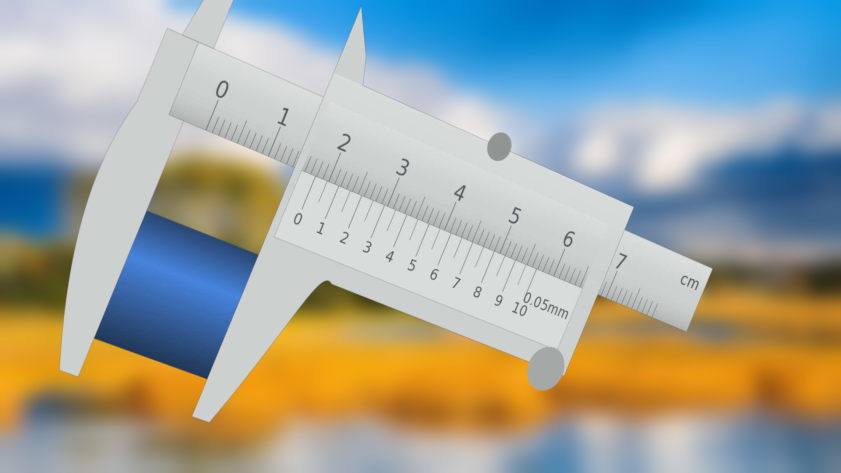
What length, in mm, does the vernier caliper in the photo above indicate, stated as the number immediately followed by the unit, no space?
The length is 17.8mm
